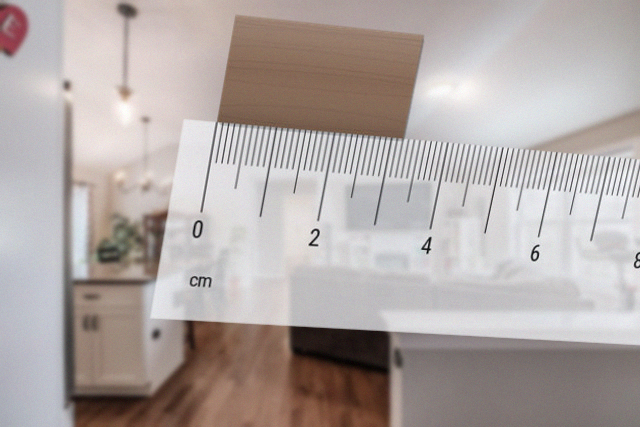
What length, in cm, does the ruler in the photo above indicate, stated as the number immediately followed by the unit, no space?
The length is 3.2cm
